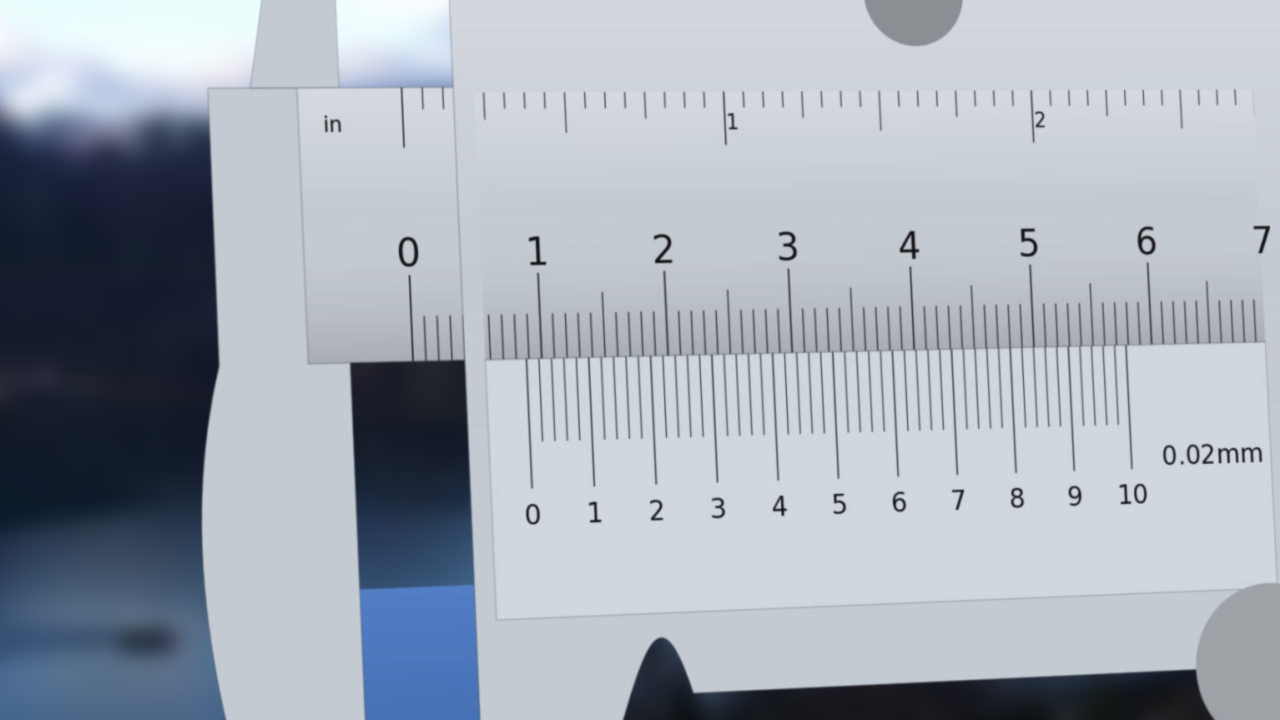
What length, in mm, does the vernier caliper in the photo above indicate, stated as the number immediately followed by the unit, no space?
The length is 8.8mm
